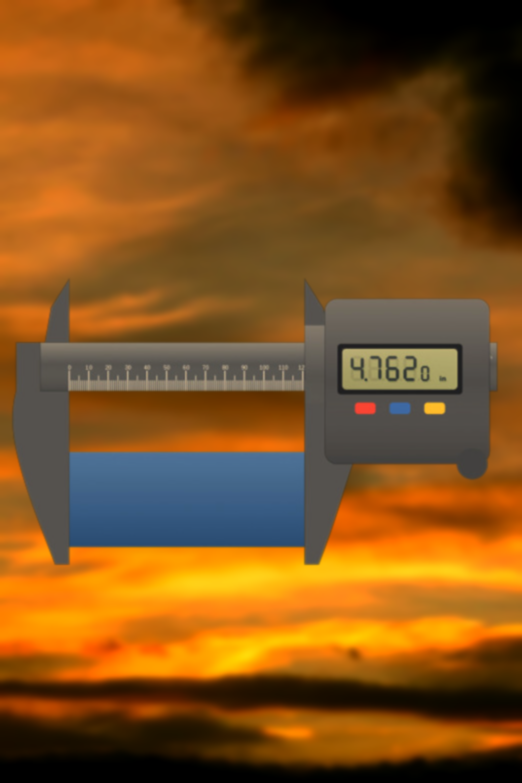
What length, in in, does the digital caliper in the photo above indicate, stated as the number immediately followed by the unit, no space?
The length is 4.7620in
